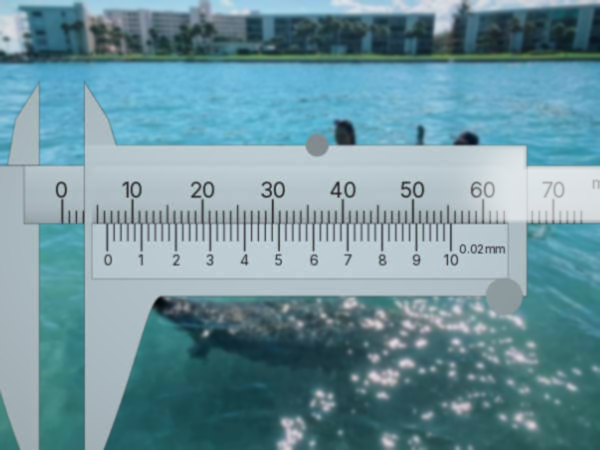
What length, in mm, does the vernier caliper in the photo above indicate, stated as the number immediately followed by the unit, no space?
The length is 6.4mm
